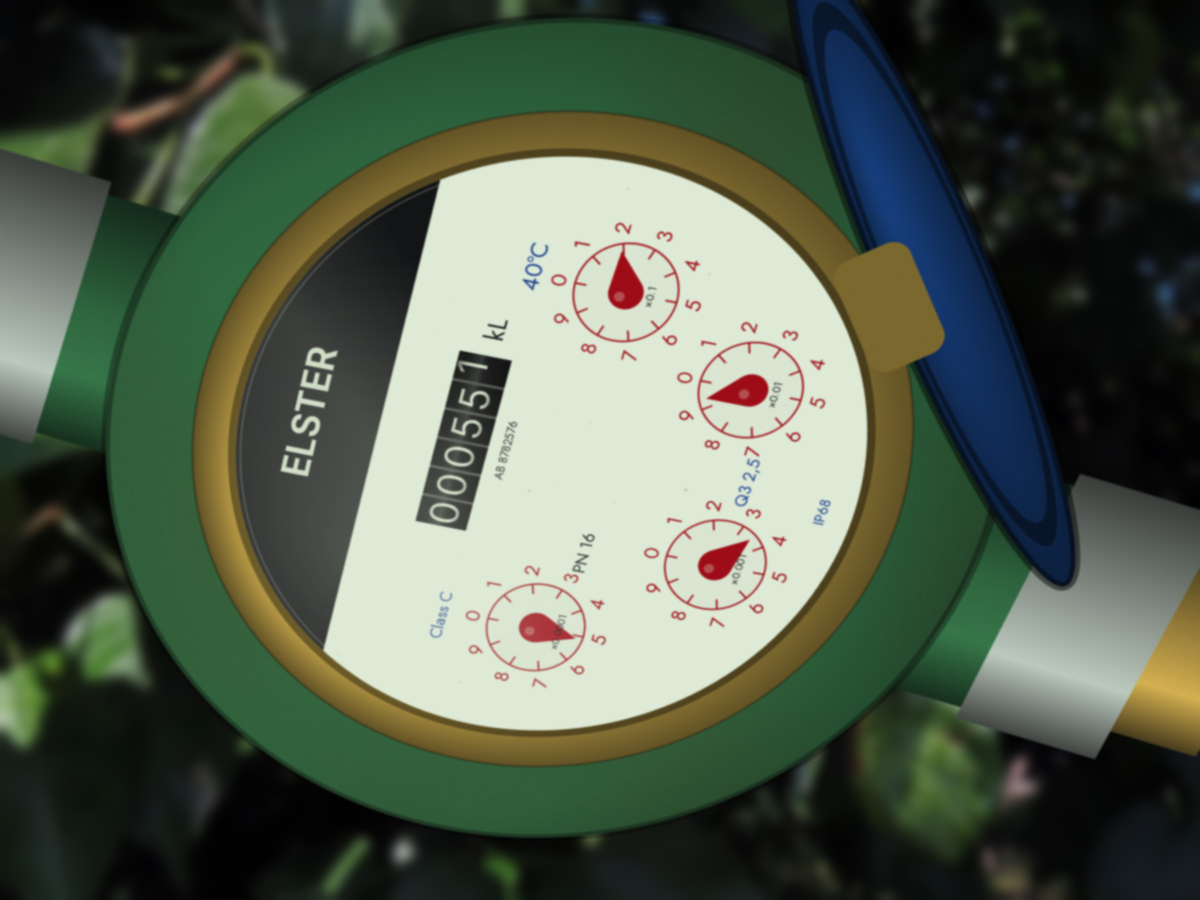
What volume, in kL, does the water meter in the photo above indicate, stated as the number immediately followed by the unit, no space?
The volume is 551.1935kL
